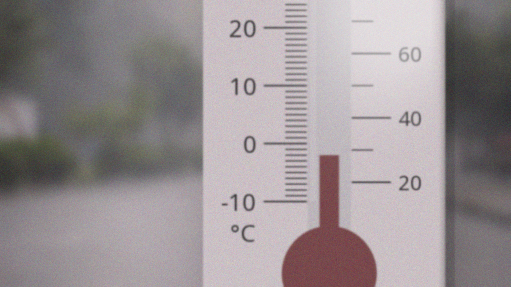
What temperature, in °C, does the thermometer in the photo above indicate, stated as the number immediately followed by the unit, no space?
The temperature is -2°C
